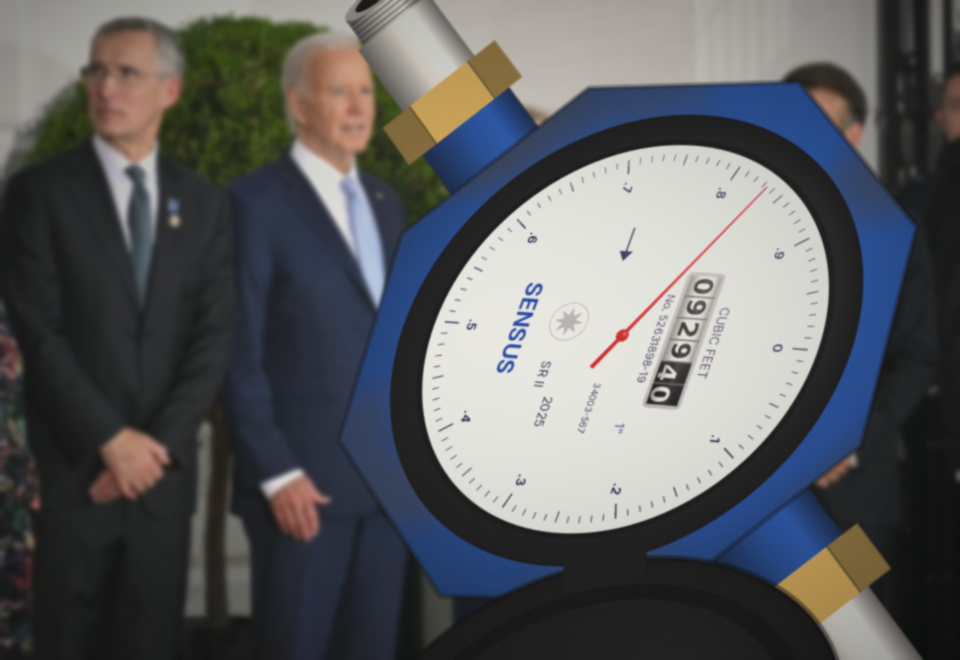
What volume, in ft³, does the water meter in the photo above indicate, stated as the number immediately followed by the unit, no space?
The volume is 92939.83ft³
